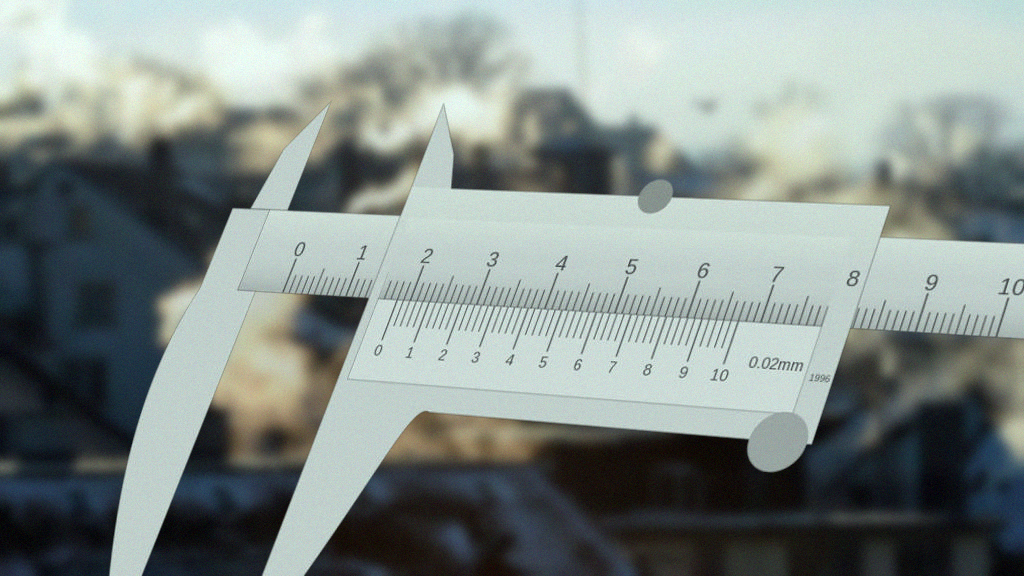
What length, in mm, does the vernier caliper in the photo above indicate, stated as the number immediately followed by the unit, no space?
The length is 18.0mm
